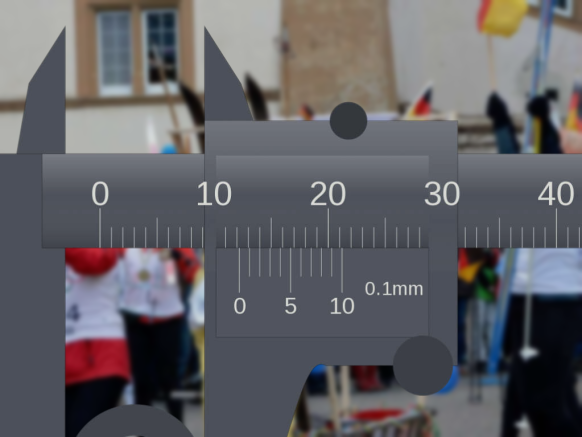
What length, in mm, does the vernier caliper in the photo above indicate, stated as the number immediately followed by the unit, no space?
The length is 12.2mm
